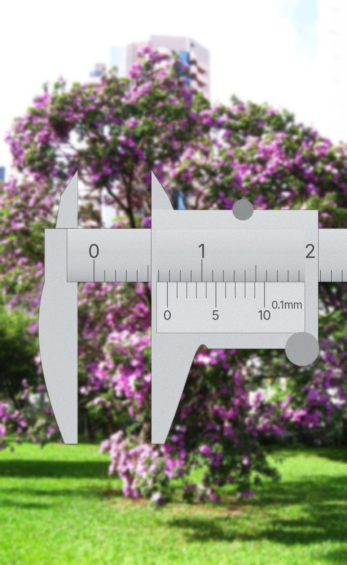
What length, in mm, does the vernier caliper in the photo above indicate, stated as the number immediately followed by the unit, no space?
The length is 6.8mm
